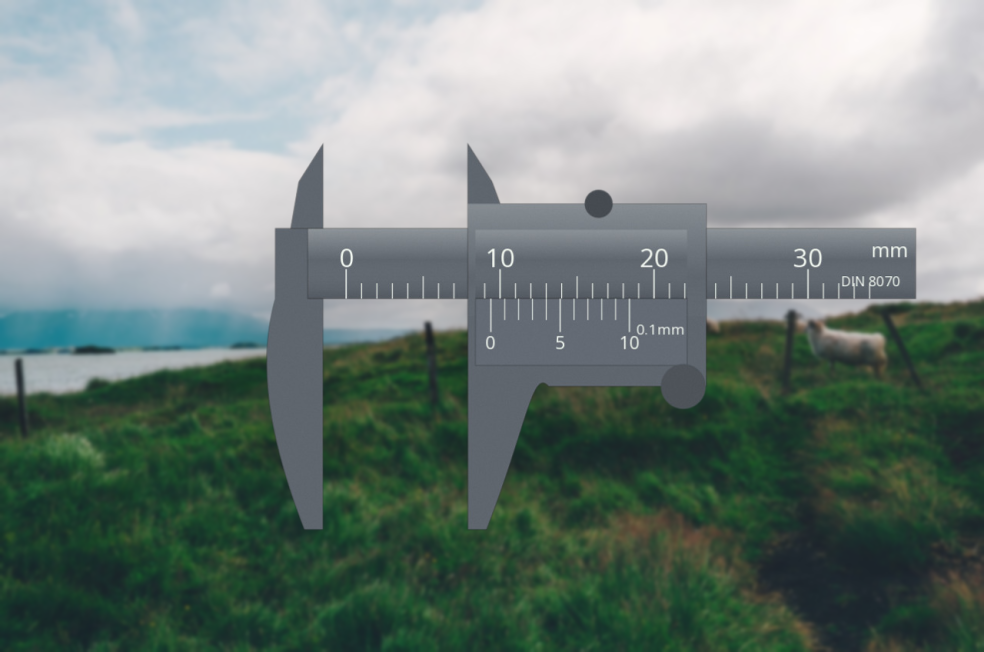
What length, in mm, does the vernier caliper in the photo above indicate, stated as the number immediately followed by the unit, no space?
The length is 9.4mm
